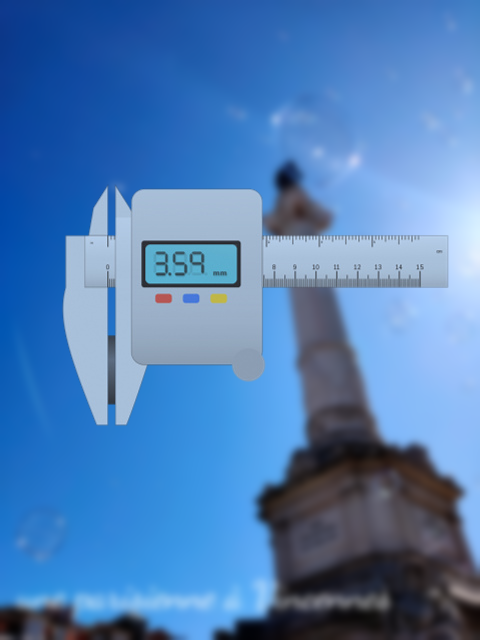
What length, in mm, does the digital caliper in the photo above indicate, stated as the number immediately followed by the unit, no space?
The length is 3.59mm
